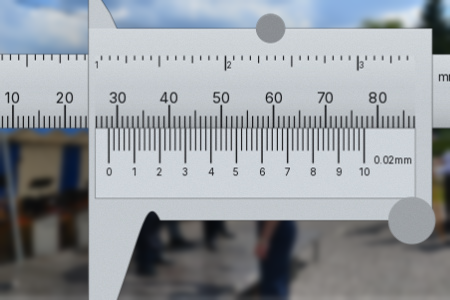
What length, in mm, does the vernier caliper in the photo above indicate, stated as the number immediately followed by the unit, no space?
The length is 28.4mm
